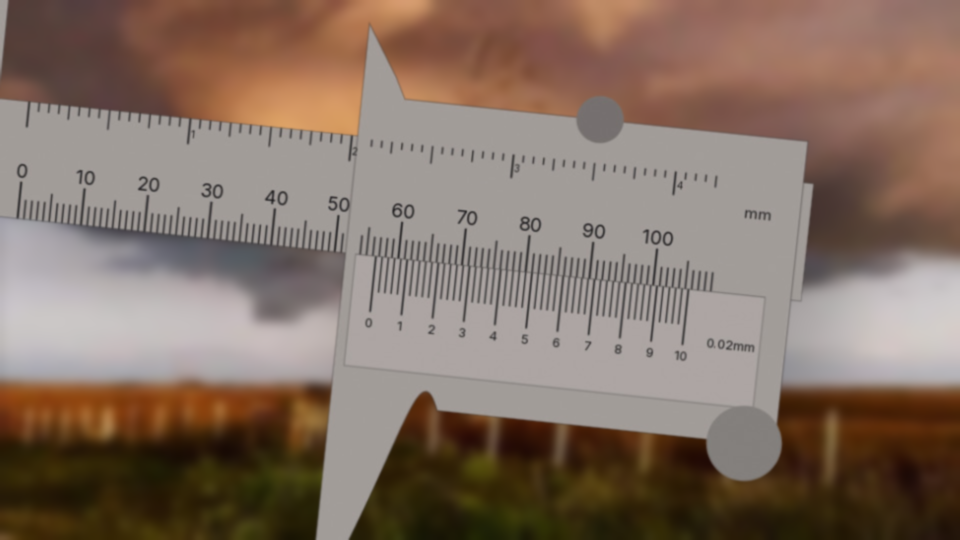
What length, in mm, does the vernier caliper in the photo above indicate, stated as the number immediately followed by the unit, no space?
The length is 56.5mm
